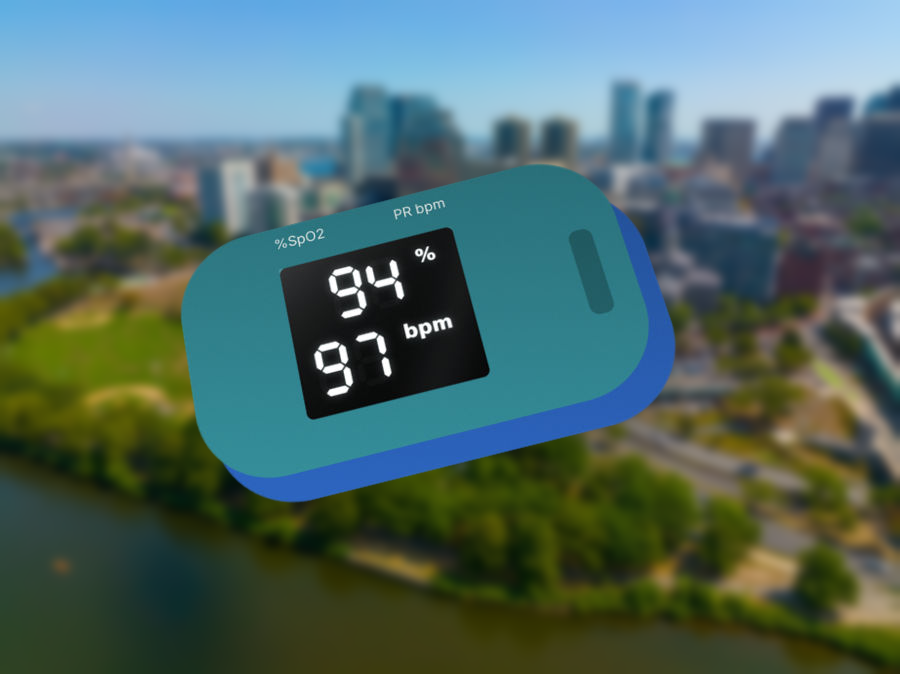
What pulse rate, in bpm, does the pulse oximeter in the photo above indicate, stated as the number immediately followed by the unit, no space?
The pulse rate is 97bpm
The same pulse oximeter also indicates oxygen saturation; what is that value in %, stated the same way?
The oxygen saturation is 94%
